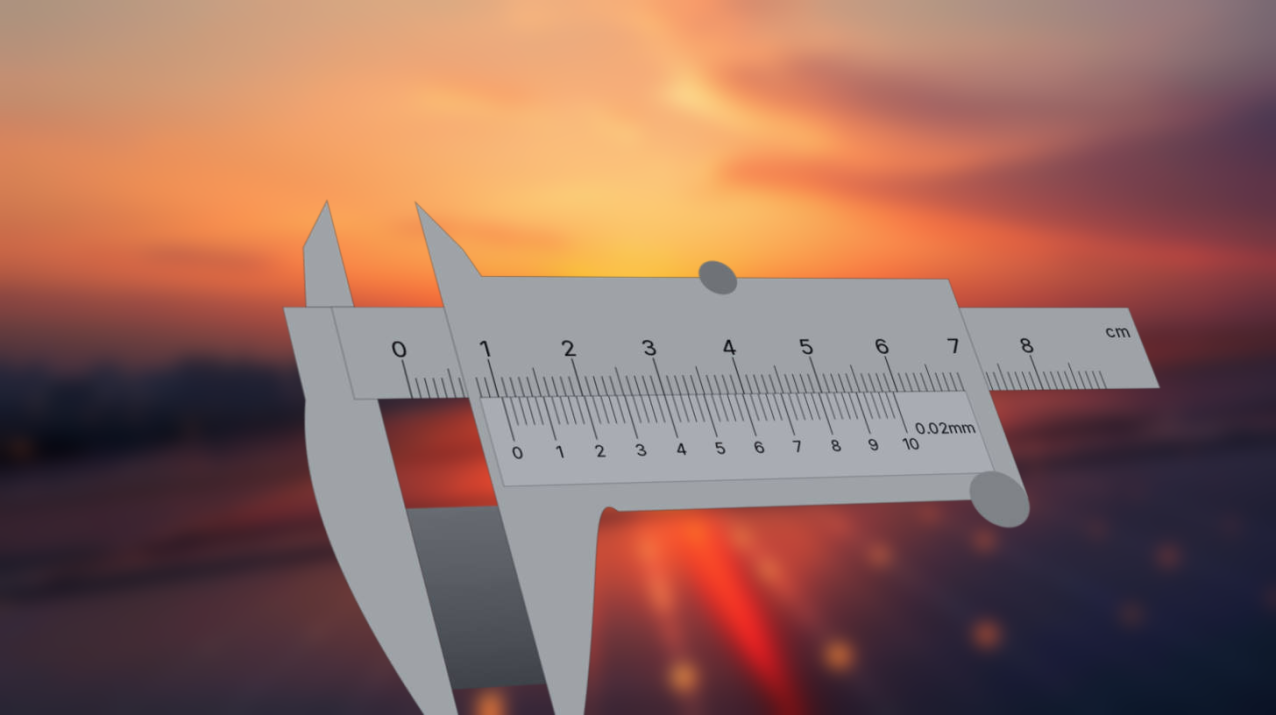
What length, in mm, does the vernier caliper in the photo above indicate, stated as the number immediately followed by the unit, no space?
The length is 10.4mm
